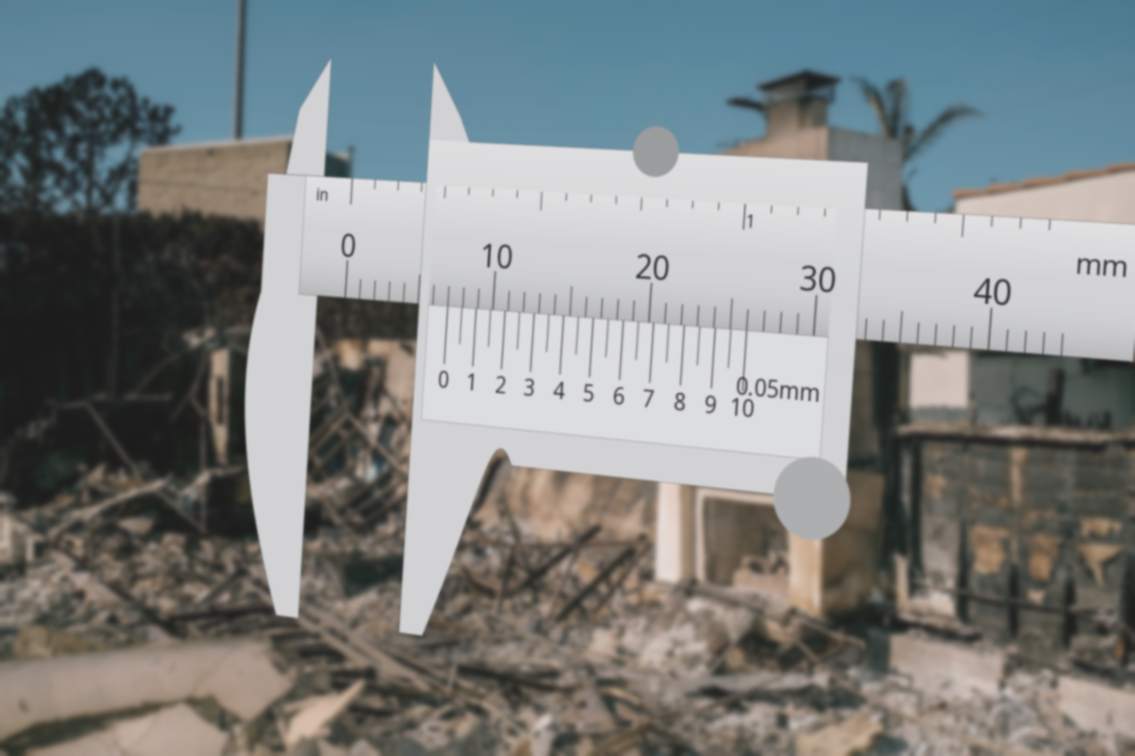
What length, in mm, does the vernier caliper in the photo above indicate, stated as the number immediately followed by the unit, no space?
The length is 7.0mm
